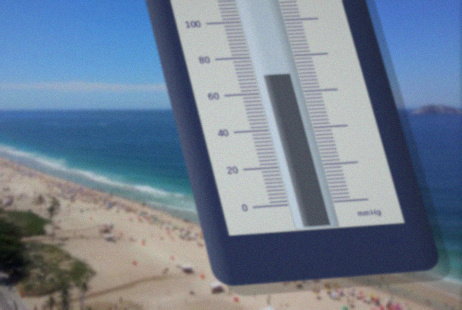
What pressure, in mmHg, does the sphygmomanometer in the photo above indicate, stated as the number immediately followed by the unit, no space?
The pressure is 70mmHg
